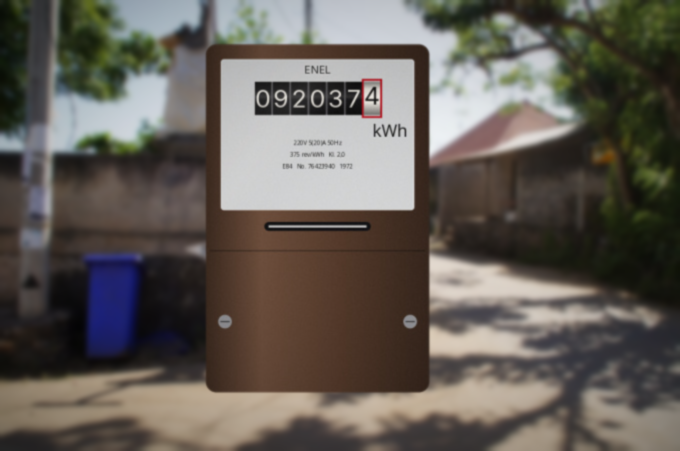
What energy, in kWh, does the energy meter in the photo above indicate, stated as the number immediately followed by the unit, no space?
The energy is 92037.4kWh
